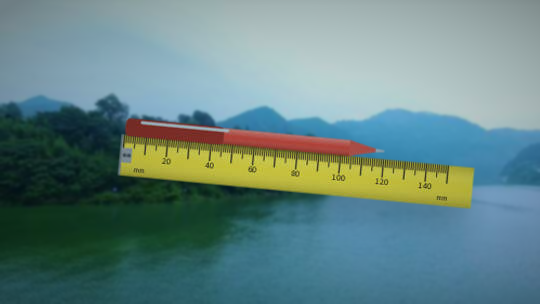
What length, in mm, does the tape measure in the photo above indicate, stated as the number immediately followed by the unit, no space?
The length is 120mm
